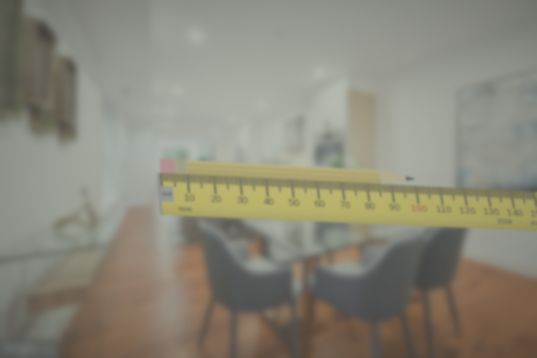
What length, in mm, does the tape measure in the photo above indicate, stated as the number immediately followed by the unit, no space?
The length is 100mm
